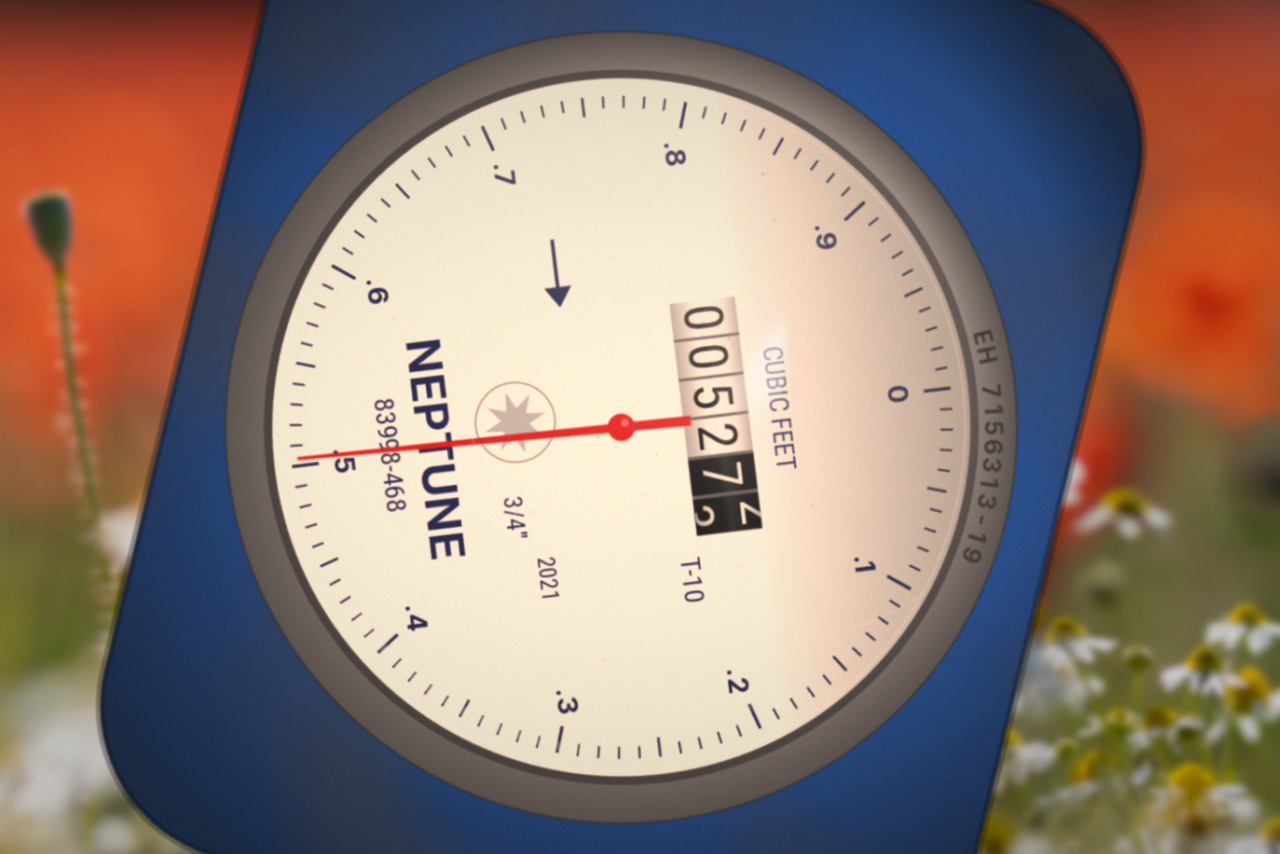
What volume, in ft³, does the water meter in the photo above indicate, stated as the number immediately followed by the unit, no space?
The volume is 5272.50ft³
